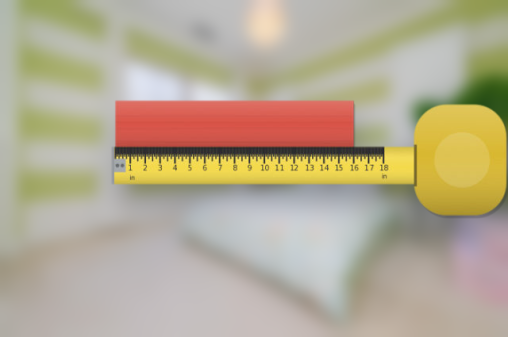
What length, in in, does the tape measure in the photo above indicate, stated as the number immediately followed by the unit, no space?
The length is 16in
